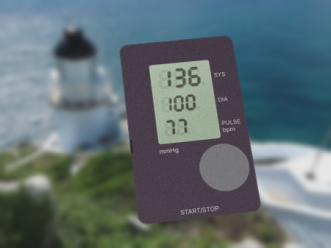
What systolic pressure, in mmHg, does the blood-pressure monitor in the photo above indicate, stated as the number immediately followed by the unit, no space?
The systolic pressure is 136mmHg
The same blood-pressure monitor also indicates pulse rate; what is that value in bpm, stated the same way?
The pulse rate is 77bpm
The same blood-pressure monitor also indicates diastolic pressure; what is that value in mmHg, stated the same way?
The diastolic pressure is 100mmHg
